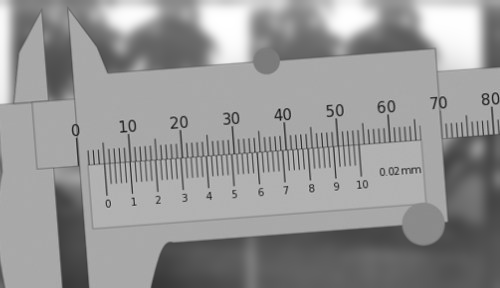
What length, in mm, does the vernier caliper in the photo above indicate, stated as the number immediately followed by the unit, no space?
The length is 5.0mm
